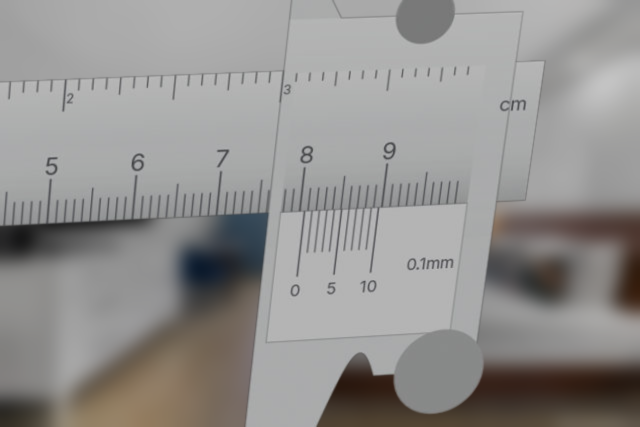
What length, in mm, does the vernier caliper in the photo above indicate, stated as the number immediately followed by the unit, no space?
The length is 80.6mm
